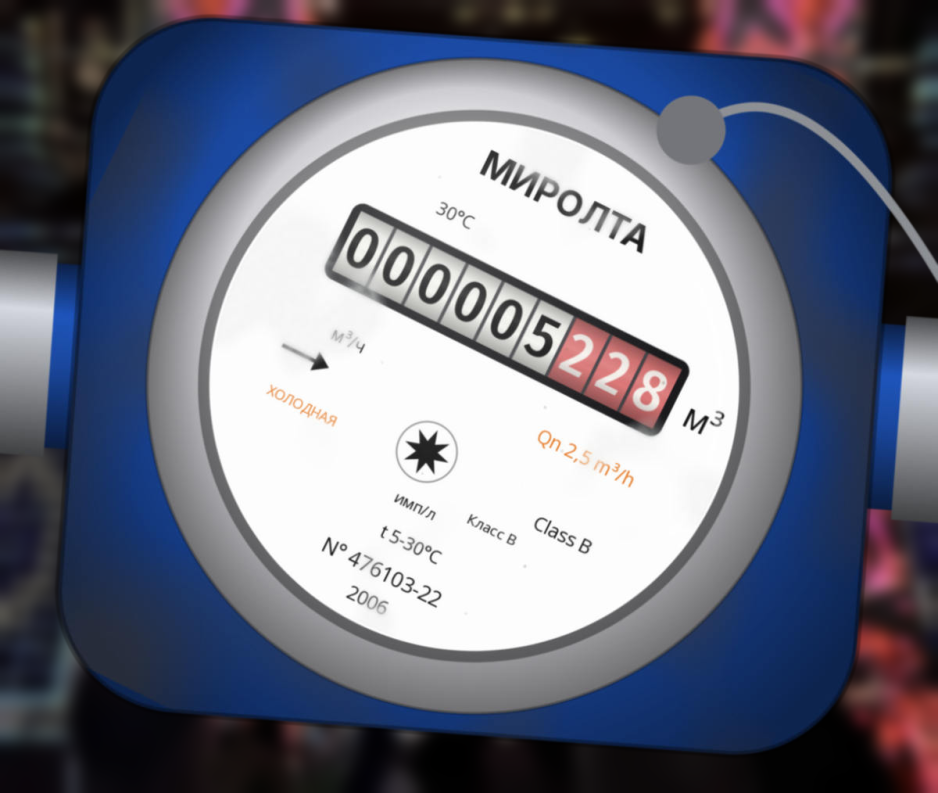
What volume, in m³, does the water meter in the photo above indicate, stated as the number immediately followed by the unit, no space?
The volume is 5.228m³
